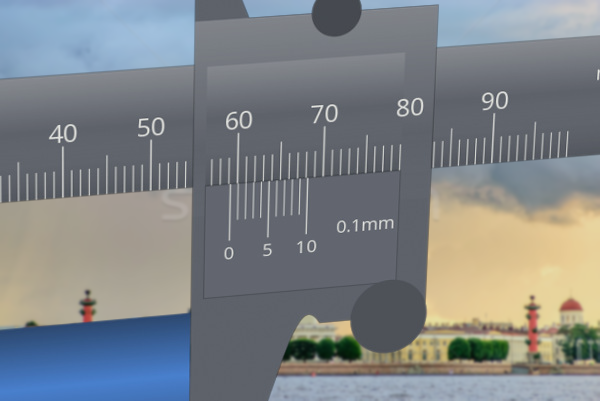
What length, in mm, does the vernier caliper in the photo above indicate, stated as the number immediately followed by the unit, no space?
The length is 59.2mm
